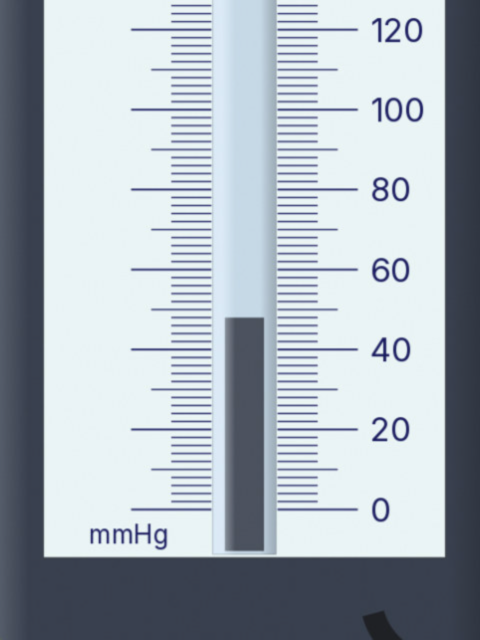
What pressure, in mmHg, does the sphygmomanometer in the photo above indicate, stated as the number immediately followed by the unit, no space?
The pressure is 48mmHg
